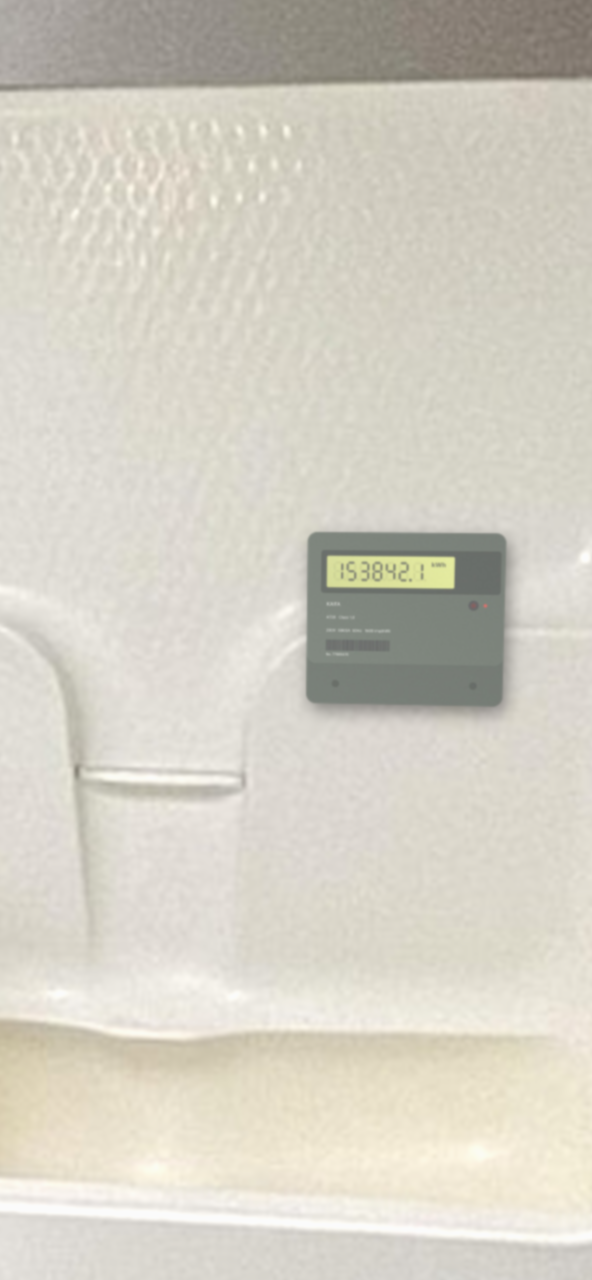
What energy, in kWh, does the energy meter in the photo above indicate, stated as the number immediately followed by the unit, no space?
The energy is 153842.1kWh
